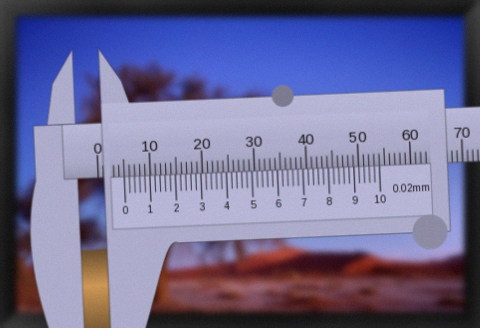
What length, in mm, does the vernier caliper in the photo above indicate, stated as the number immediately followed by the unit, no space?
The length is 5.0mm
